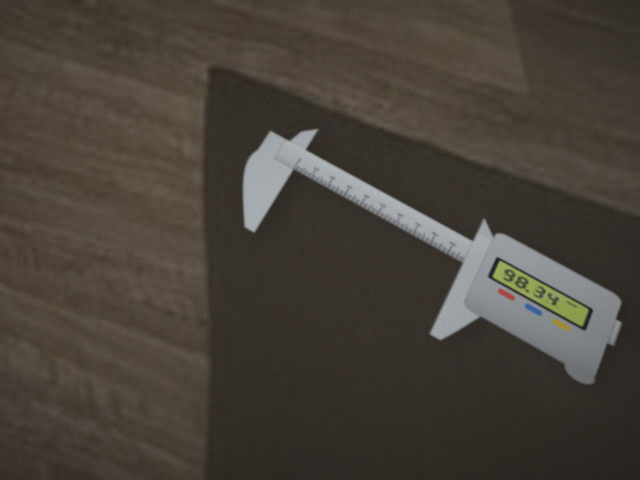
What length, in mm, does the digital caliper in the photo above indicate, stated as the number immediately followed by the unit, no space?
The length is 98.34mm
